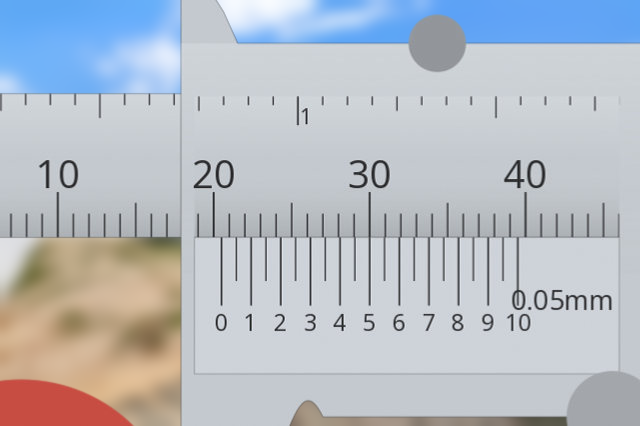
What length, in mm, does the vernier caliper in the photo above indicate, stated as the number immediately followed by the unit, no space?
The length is 20.5mm
